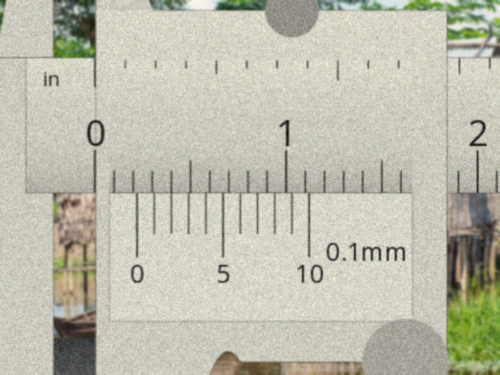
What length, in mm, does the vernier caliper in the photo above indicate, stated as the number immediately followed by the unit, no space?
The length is 2.2mm
